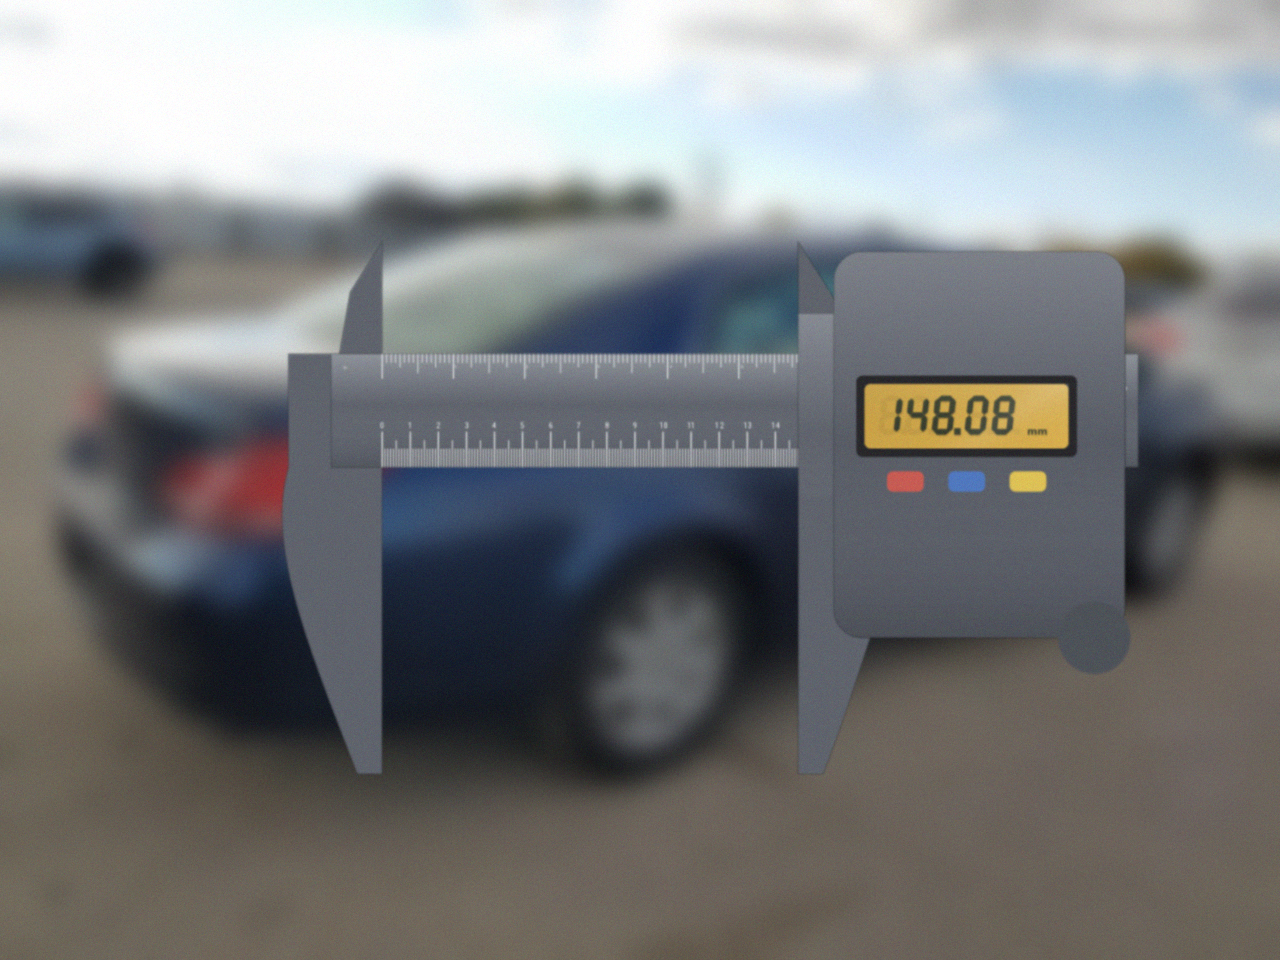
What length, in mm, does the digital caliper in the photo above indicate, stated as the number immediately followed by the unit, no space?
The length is 148.08mm
